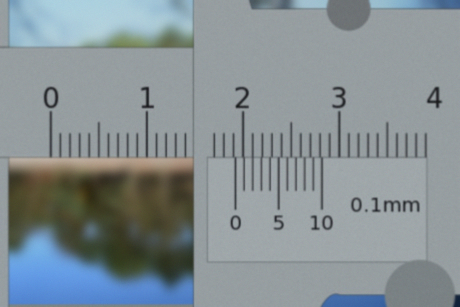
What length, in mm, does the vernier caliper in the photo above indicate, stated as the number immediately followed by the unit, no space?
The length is 19.2mm
